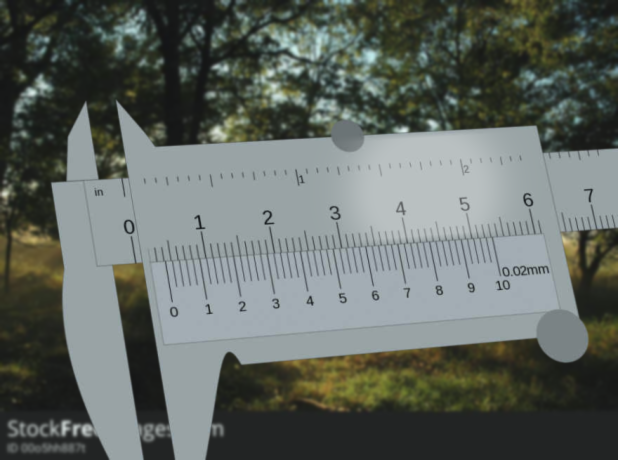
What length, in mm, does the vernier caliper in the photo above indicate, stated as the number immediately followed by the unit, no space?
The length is 4.2mm
